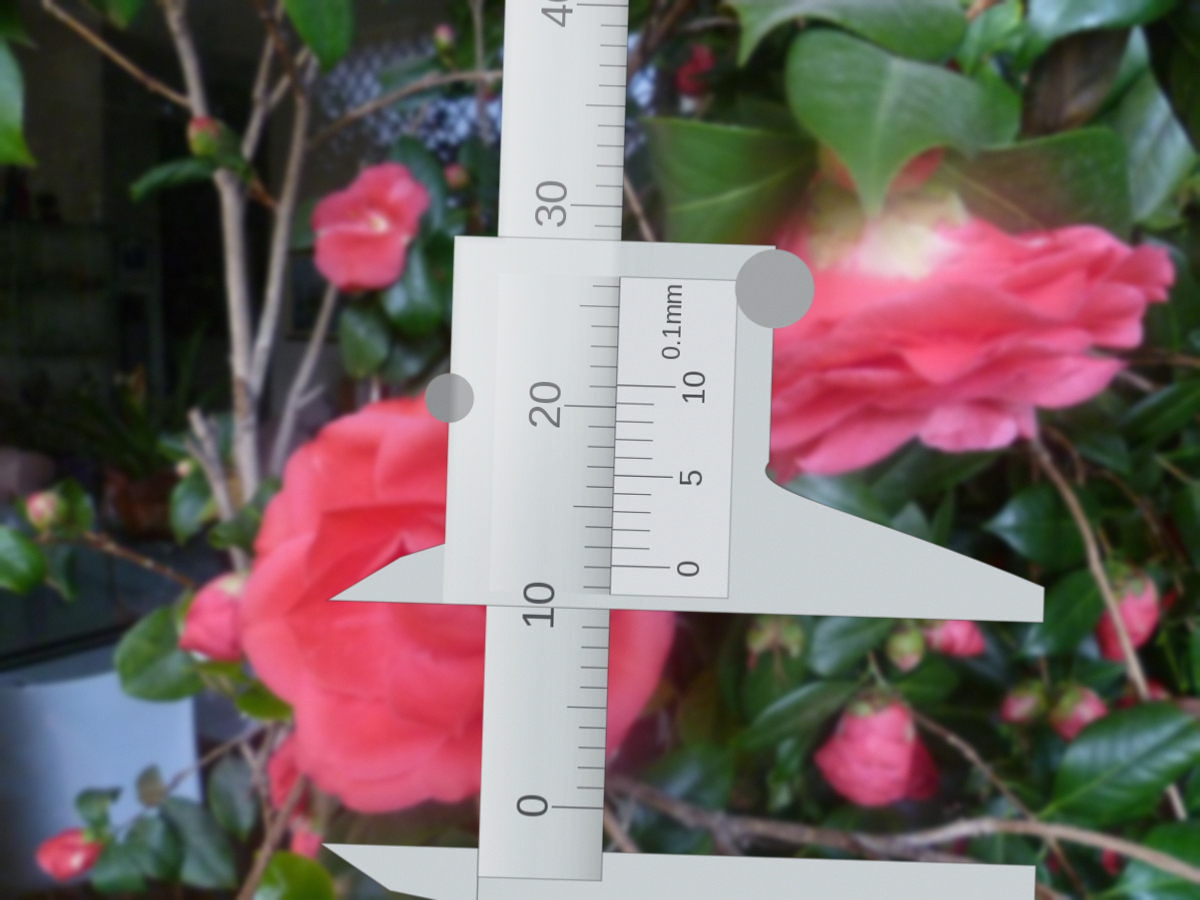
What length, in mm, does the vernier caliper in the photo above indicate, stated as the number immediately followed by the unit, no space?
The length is 12.1mm
